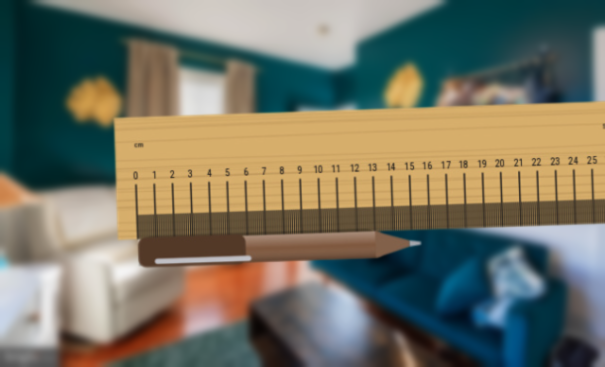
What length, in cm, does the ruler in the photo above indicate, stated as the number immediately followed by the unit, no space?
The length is 15.5cm
